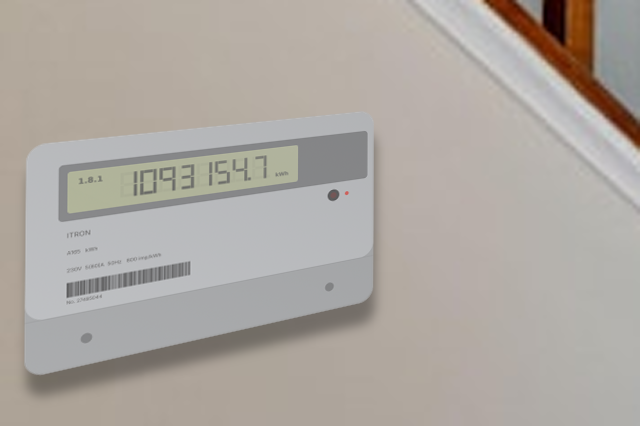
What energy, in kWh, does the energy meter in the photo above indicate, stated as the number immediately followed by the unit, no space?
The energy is 1093154.7kWh
